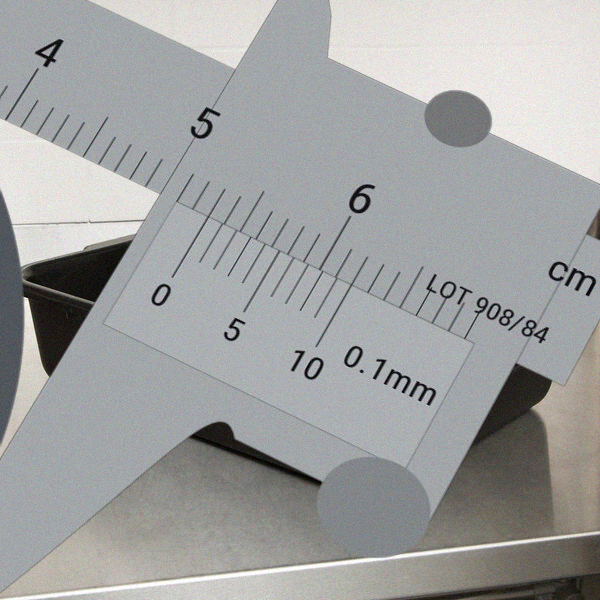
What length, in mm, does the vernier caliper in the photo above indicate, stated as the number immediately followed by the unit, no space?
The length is 53.0mm
